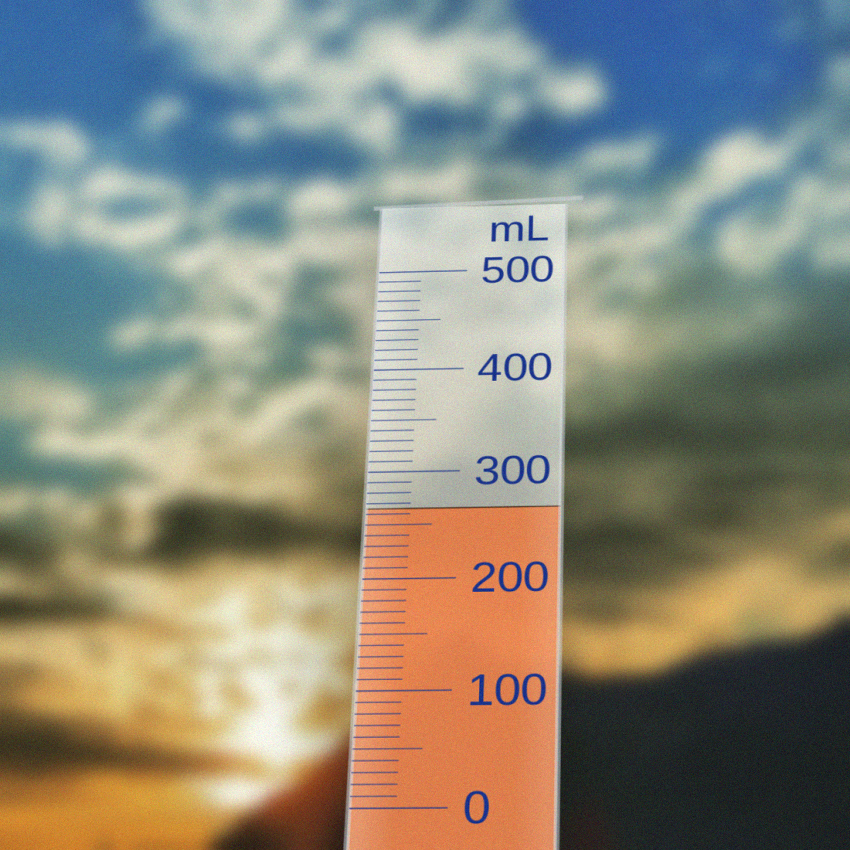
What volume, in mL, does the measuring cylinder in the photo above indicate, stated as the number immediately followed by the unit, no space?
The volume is 265mL
